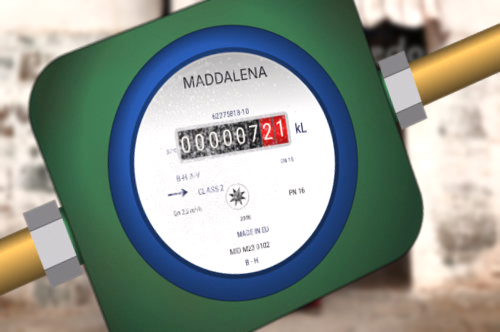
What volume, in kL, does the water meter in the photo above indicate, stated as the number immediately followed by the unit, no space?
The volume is 7.21kL
